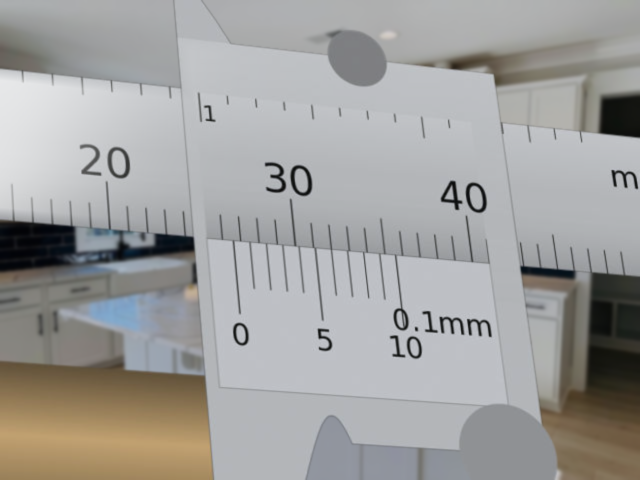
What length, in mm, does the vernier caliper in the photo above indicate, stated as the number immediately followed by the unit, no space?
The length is 26.6mm
